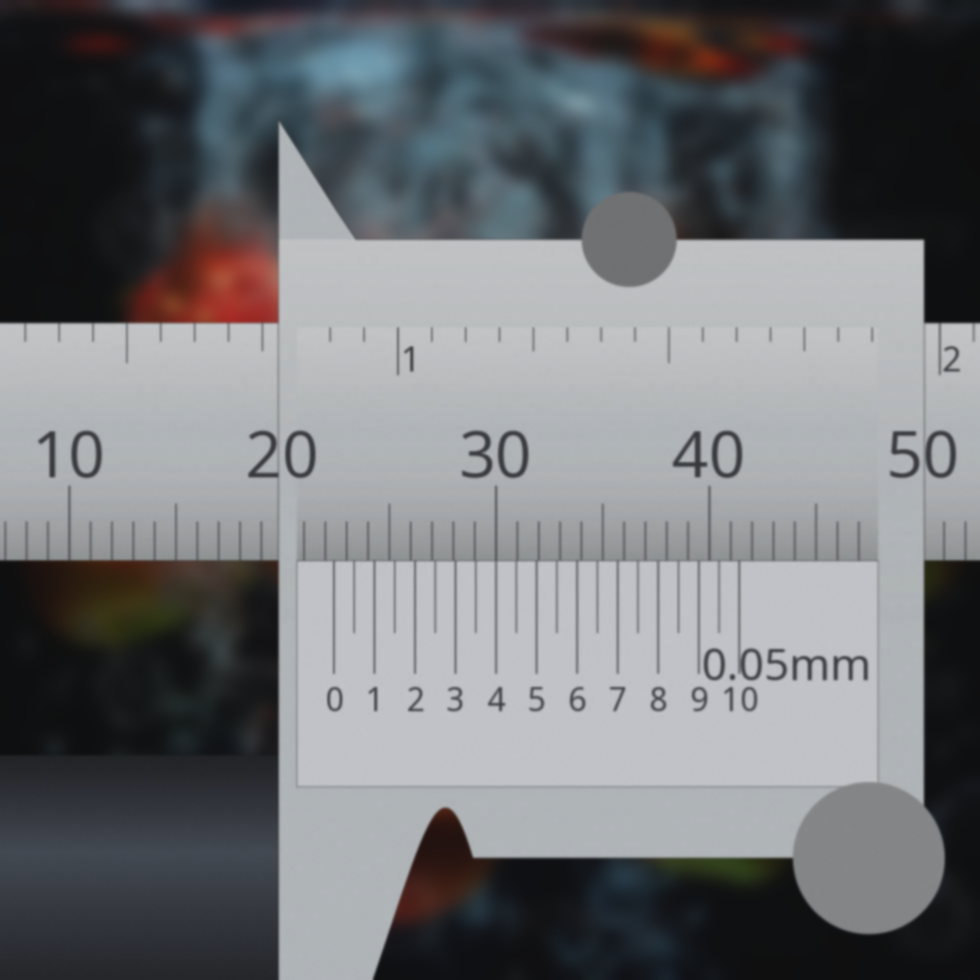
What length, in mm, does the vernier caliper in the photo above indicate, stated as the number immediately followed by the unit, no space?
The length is 22.4mm
